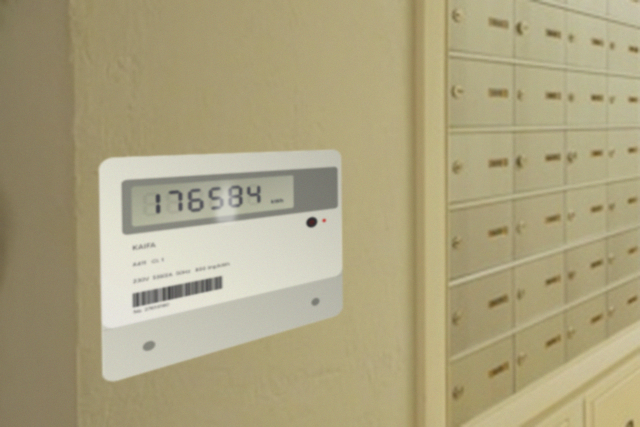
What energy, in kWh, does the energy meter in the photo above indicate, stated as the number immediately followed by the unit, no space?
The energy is 176584kWh
